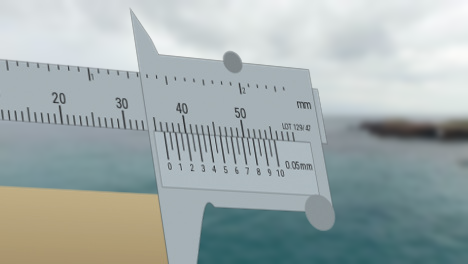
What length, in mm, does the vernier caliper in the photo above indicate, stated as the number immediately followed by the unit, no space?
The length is 36.4mm
